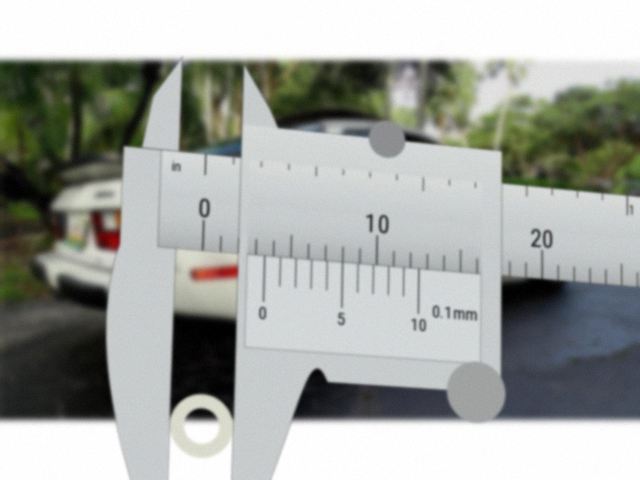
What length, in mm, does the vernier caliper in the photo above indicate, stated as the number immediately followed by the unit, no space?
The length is 3.5mm
